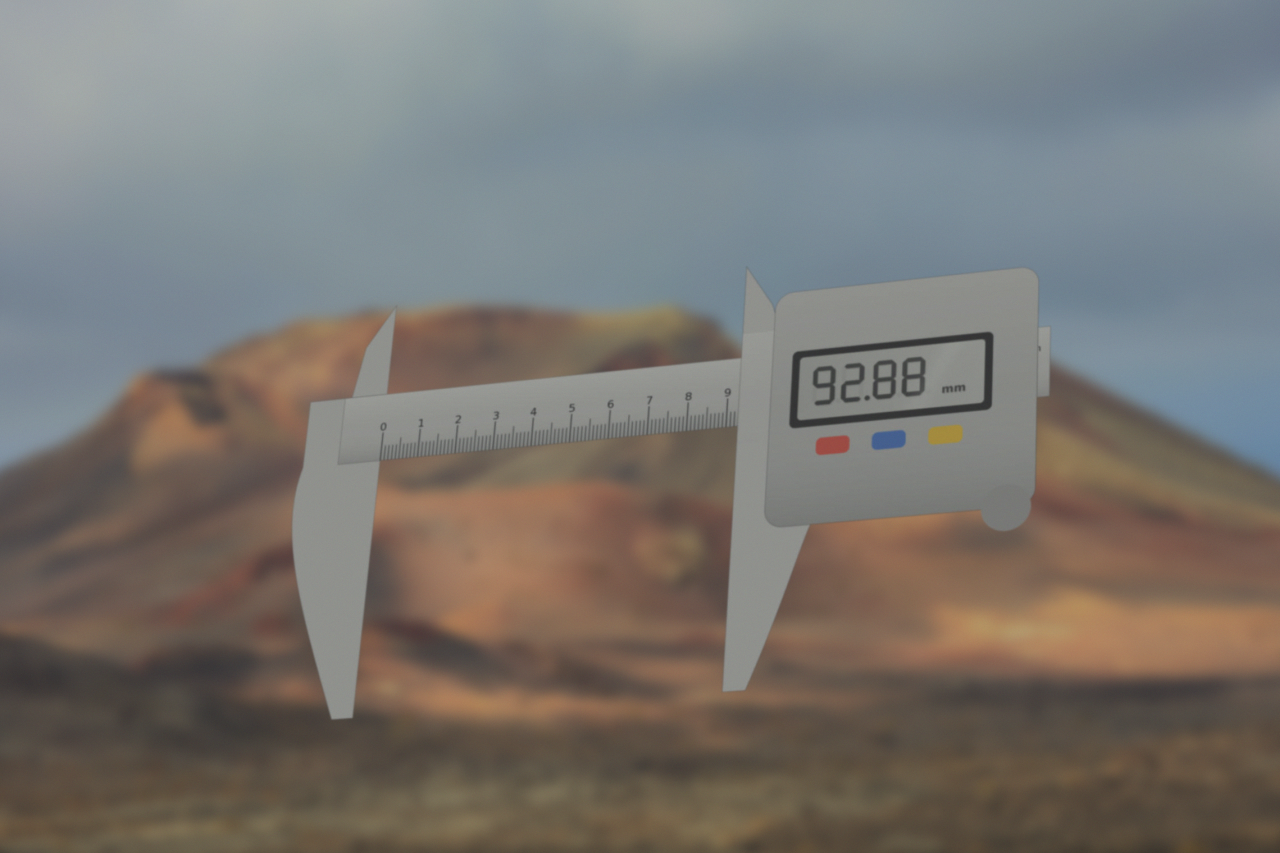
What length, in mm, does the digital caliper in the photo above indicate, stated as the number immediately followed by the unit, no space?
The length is 92.88mm
